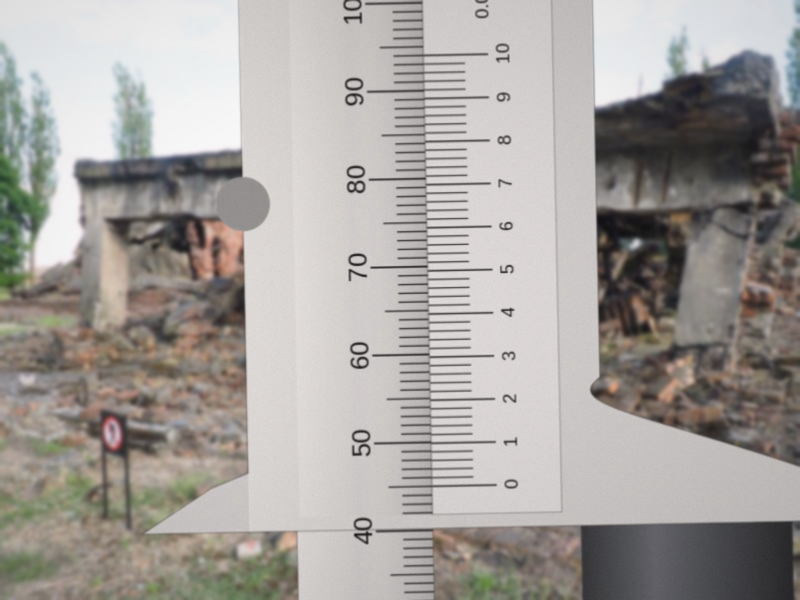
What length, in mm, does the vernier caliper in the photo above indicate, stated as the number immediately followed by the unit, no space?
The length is 45.0mm
